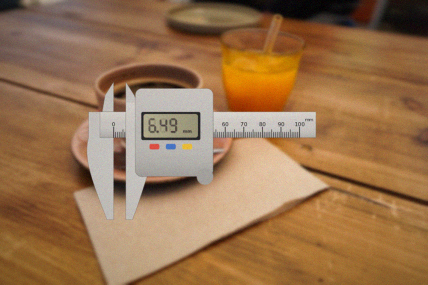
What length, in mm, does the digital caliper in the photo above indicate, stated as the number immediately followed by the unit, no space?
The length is 6.49mm
